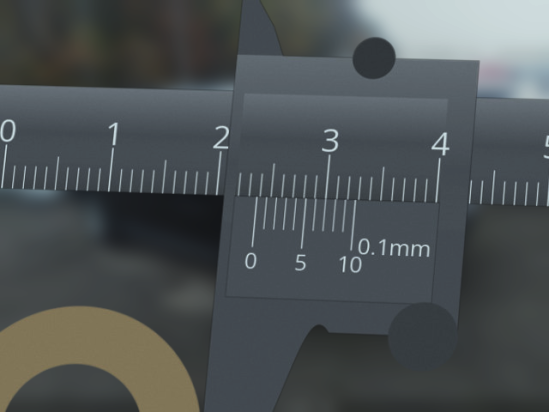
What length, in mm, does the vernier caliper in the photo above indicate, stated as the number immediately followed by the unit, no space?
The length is 23.7mm
